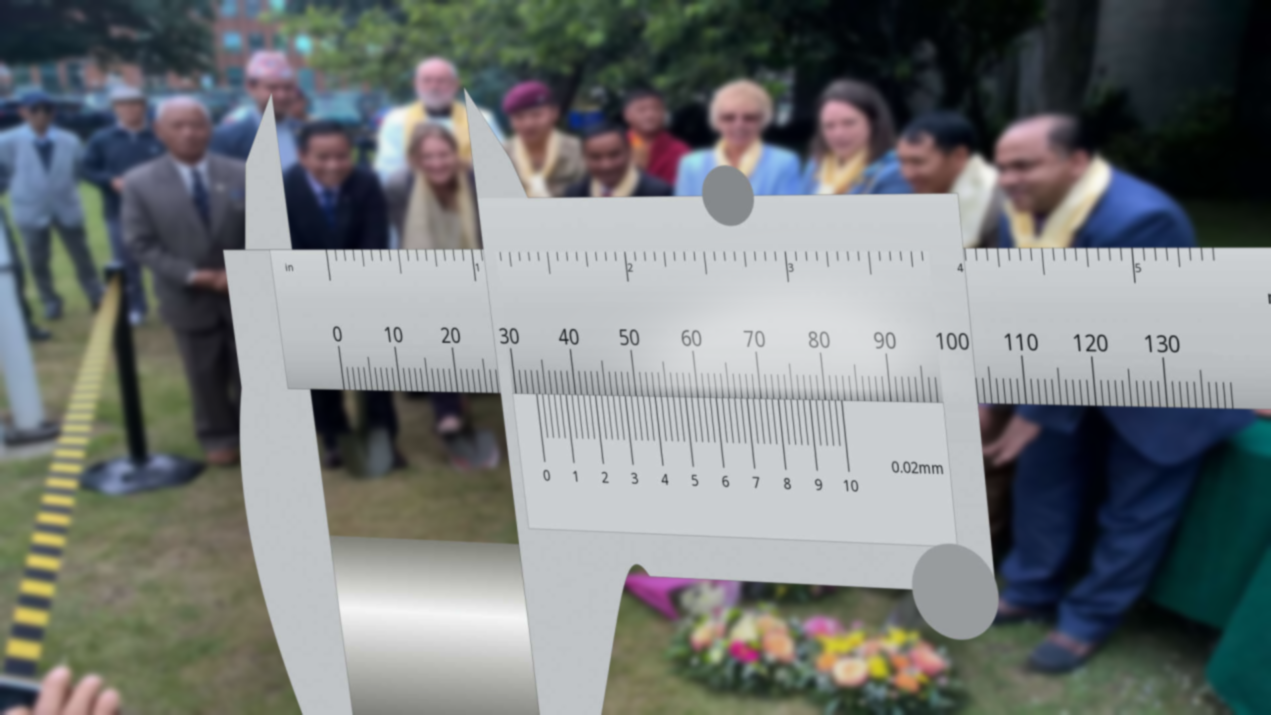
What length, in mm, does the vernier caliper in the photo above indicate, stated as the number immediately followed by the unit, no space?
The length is 33.5mm
